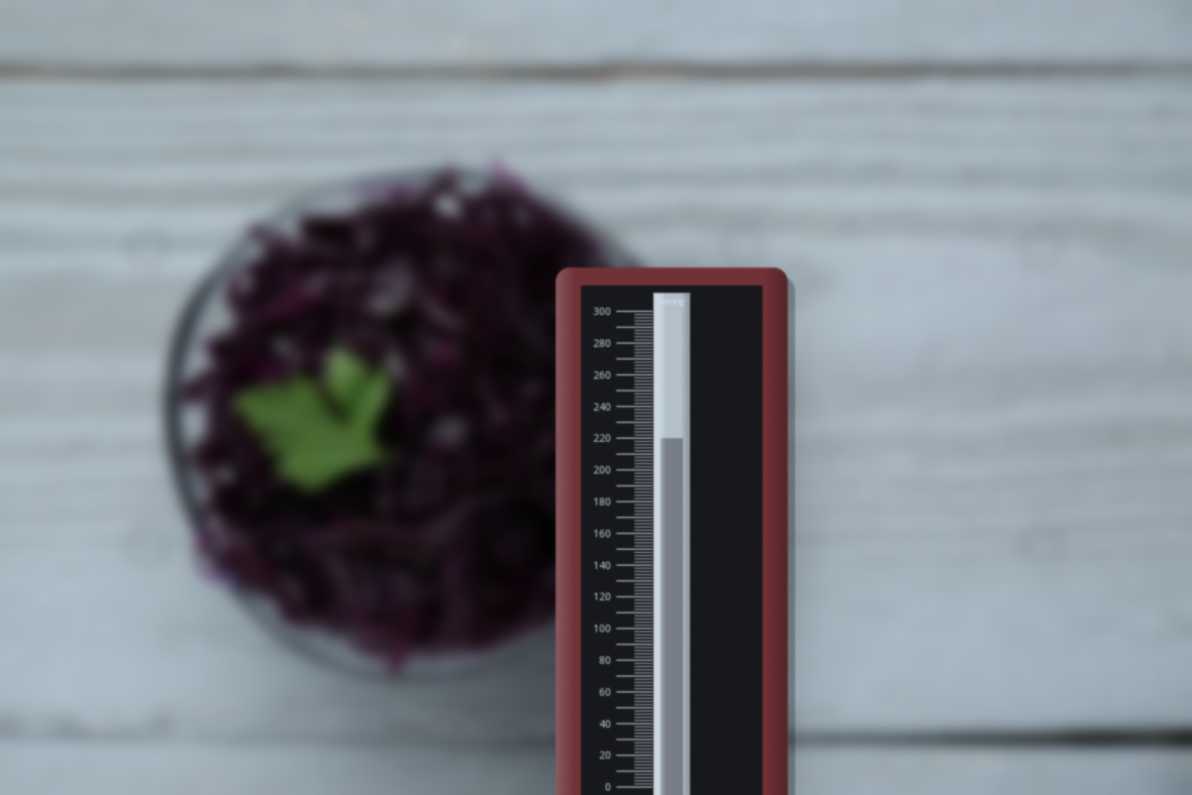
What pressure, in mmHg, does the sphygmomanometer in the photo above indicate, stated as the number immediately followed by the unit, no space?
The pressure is 220mmHg
